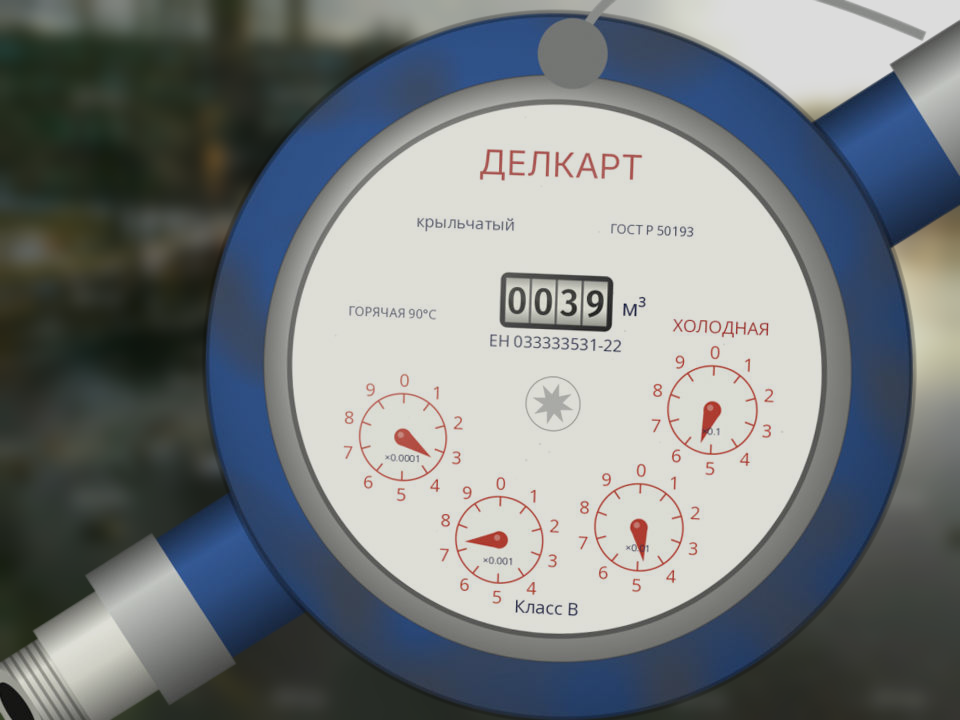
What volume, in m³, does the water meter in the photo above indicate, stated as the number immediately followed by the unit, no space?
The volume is 39.5473m³
